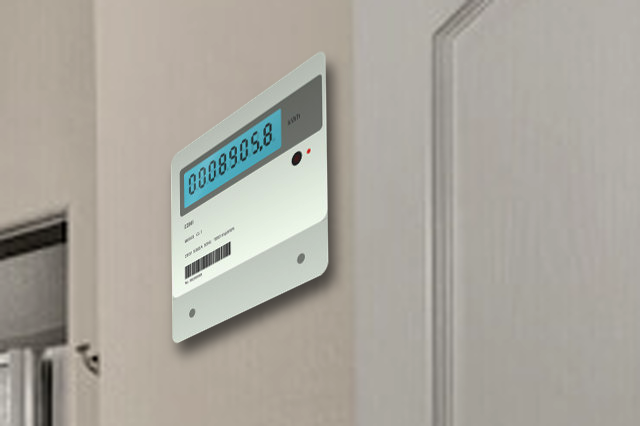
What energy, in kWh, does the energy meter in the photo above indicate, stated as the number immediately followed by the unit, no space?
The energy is 8905.8kWh
